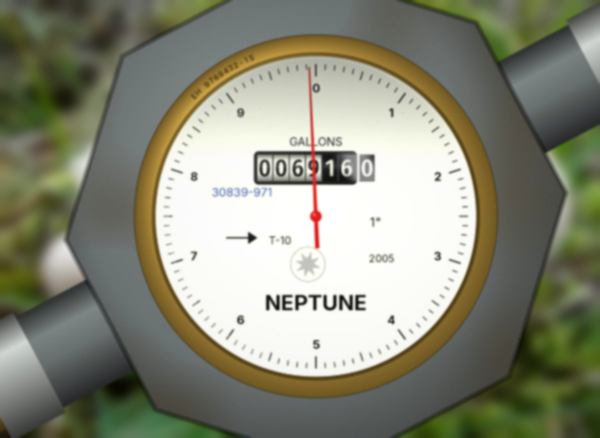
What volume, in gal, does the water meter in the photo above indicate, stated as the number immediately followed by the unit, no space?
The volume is 69159.9gal
